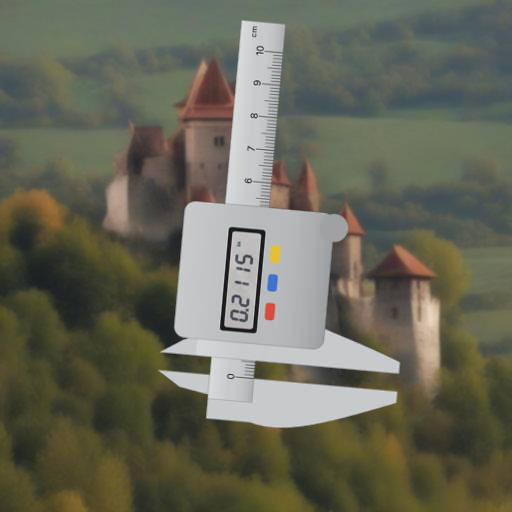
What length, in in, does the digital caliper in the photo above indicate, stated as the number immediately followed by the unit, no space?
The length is 0.2115in
